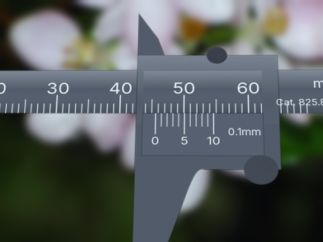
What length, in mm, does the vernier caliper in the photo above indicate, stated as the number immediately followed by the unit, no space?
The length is 45.6mm
